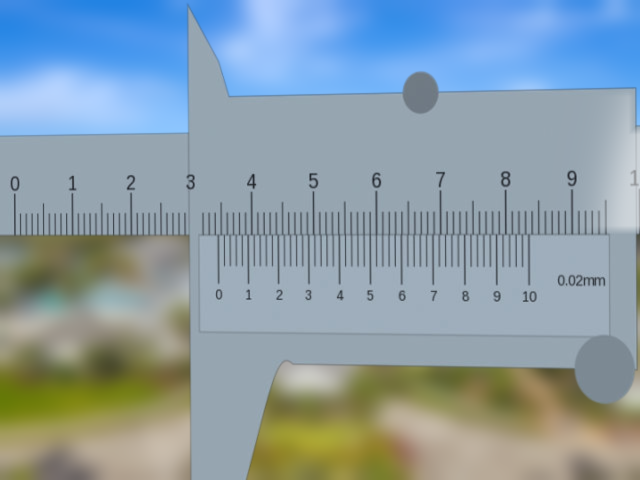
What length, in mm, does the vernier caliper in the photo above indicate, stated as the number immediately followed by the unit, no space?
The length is 34.5mm
